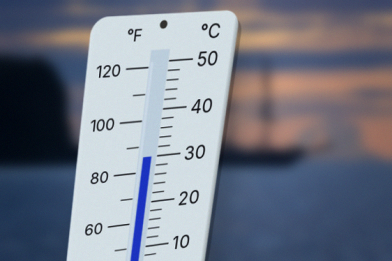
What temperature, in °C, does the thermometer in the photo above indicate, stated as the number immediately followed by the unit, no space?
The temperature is 30°C
